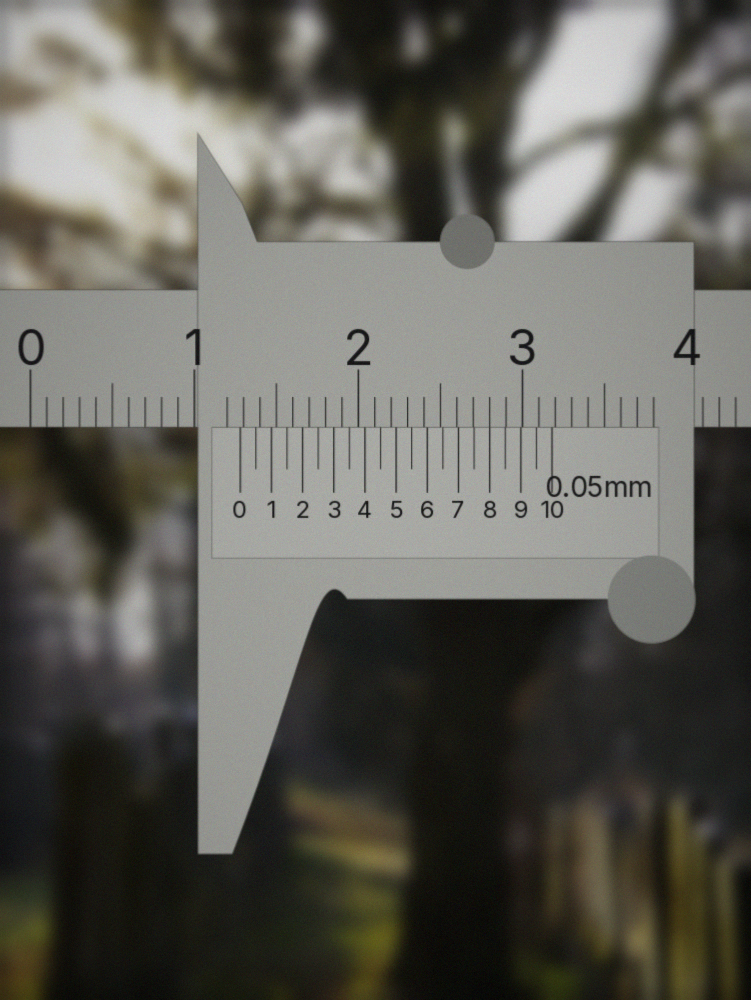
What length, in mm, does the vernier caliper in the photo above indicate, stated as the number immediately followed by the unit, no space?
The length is 12.8mm
